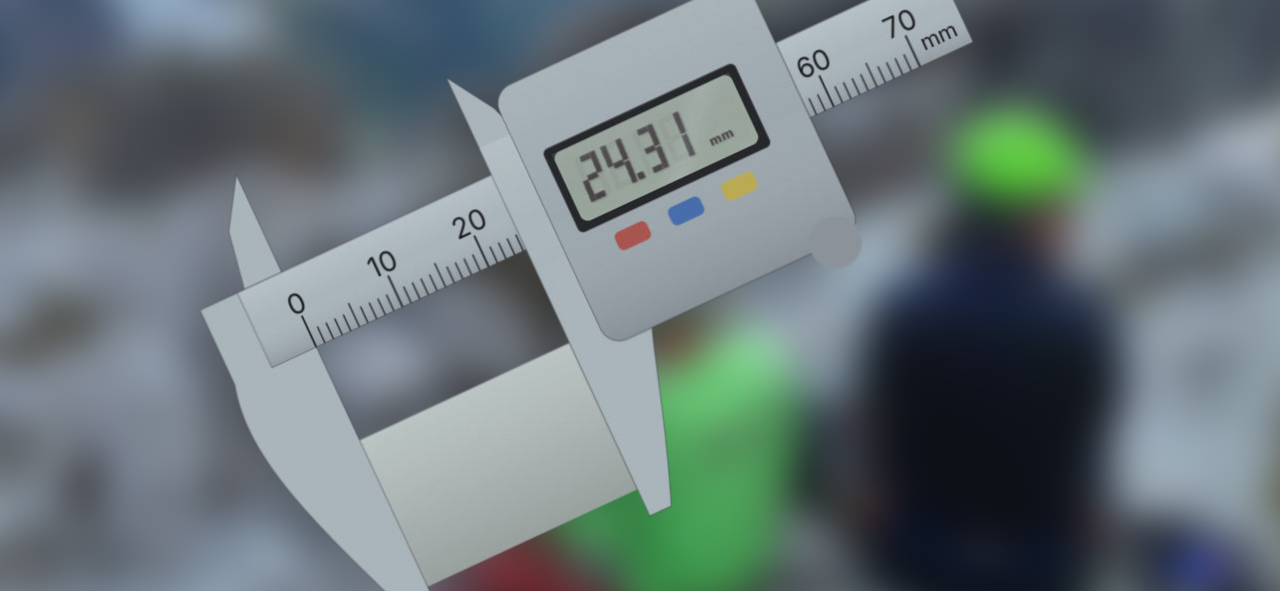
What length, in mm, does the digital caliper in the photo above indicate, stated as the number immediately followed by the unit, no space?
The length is 24.31mm
